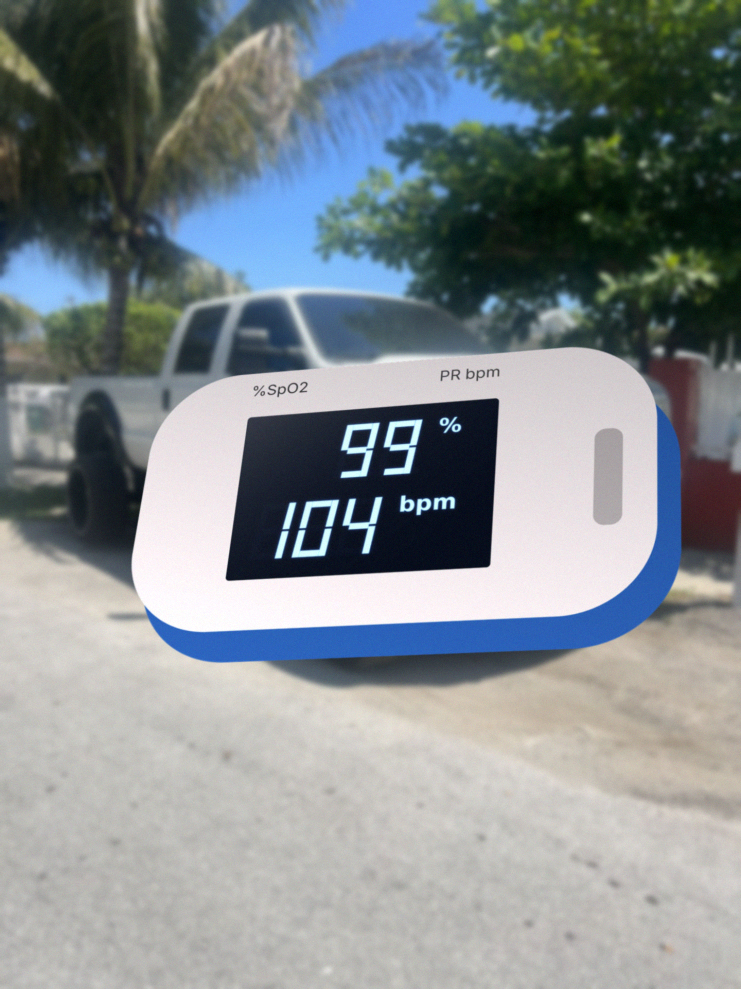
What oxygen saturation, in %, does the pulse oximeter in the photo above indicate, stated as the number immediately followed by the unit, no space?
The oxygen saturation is 99%
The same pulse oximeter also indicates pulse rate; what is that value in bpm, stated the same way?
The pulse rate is 104bpm
